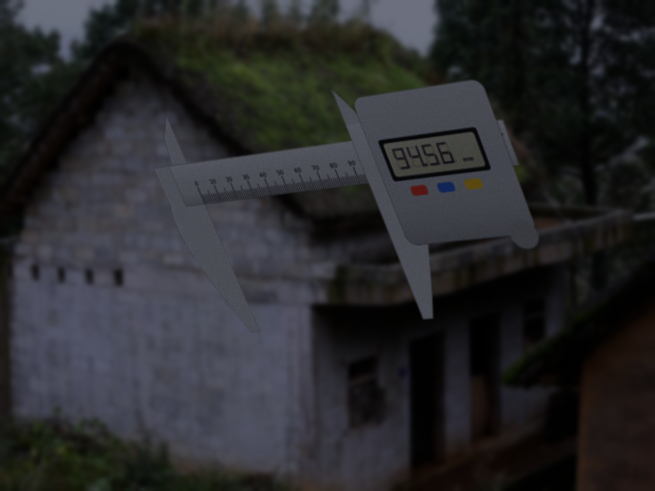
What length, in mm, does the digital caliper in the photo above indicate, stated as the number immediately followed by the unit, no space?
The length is 94.56mm
